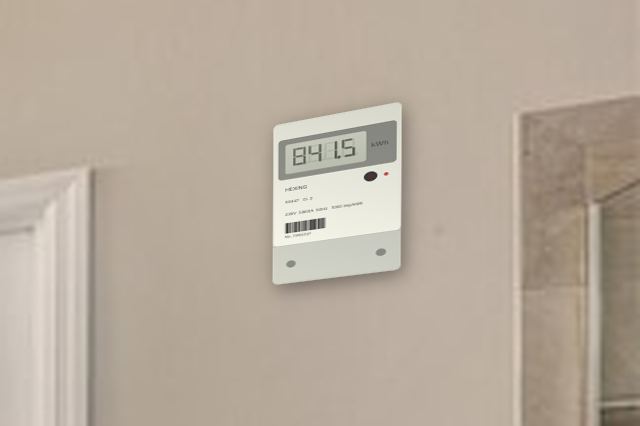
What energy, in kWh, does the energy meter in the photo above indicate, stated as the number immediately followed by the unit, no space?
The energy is 841.5kWh
